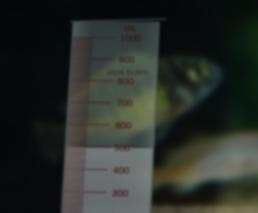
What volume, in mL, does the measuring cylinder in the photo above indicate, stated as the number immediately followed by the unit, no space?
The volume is 500mL
